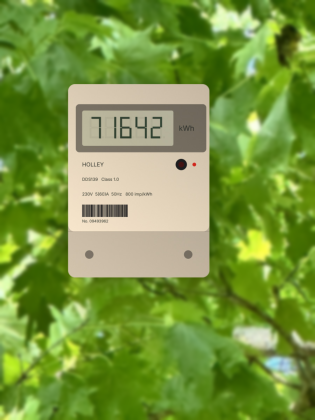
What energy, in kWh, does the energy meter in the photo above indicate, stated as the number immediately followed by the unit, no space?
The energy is 71642kWh
